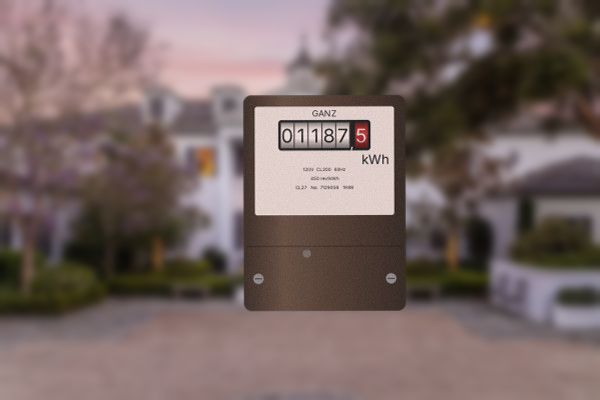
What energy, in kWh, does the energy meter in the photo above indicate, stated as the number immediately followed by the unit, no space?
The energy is 1187.5kWh
